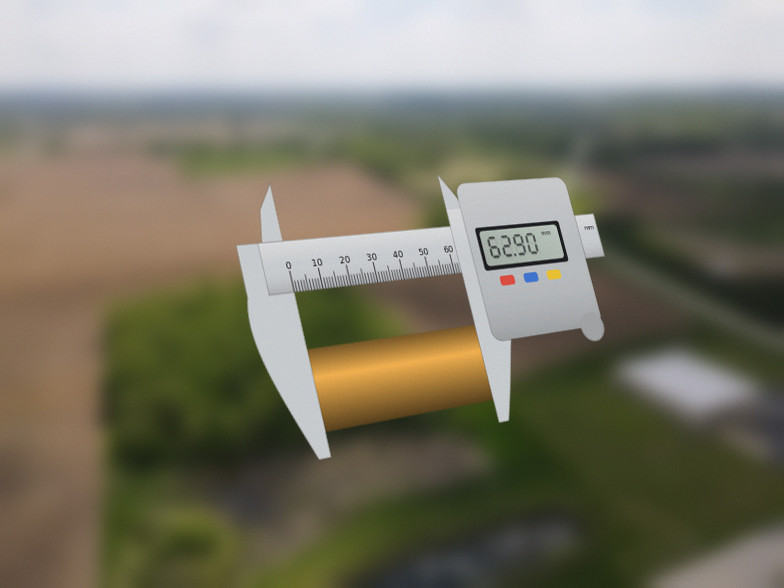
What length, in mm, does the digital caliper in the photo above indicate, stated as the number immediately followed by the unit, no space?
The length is 62.90mm
